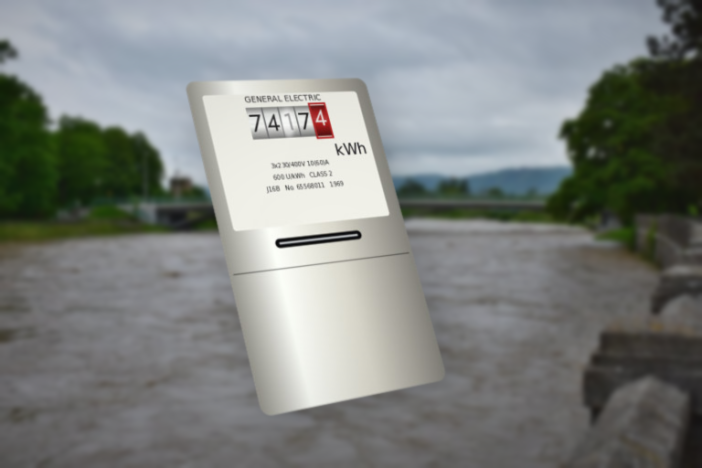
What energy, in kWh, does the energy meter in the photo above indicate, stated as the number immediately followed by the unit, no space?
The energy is 7417.4kWh
